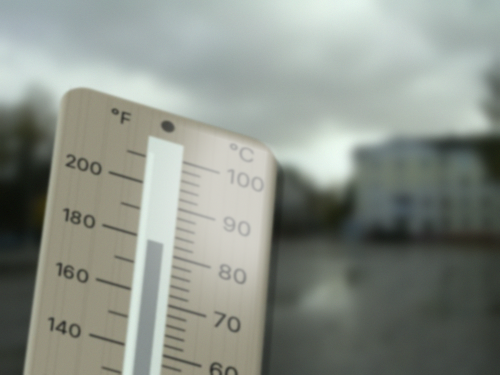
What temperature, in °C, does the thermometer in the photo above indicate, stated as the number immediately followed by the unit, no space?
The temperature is 82°C
